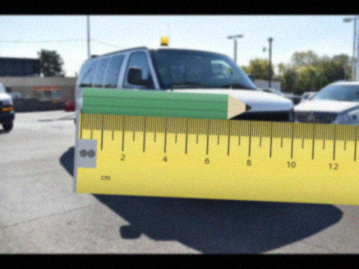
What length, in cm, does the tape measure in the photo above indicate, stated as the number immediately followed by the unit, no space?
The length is 8cm
